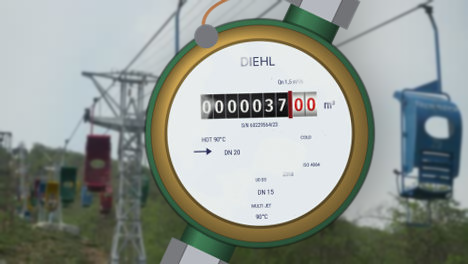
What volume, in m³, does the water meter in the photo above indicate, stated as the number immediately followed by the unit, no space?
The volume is 37.00m³
